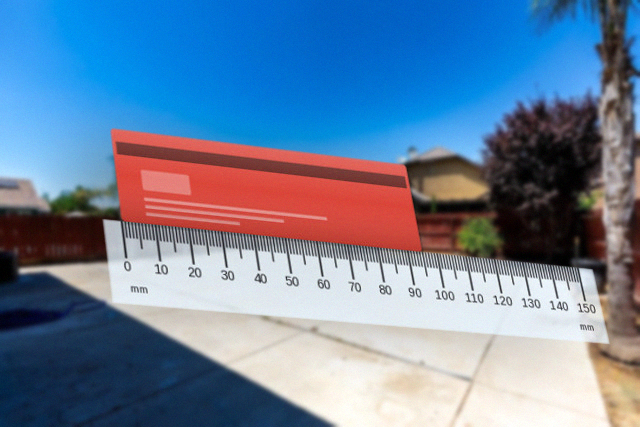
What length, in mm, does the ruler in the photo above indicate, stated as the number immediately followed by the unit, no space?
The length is 95mm
